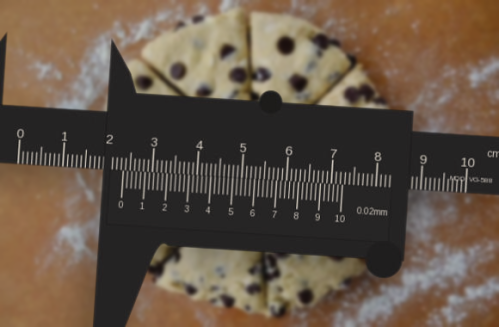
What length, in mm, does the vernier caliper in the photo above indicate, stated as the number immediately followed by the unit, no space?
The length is 23.5mm
